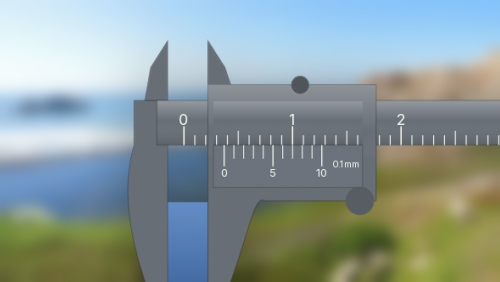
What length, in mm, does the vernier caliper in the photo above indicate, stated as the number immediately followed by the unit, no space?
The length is 3.7mm
